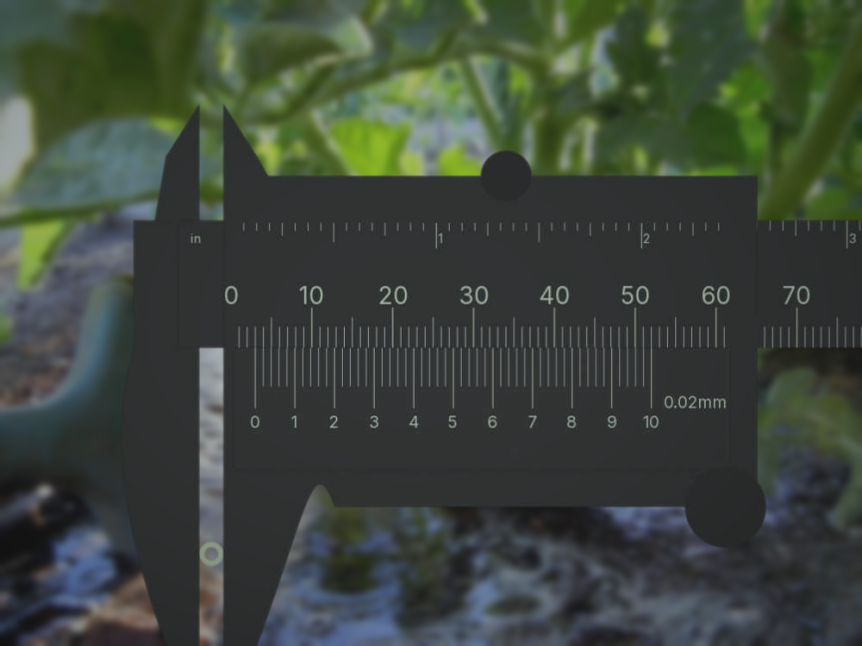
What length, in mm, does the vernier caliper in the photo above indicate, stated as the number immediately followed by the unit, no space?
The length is 3.0mm
